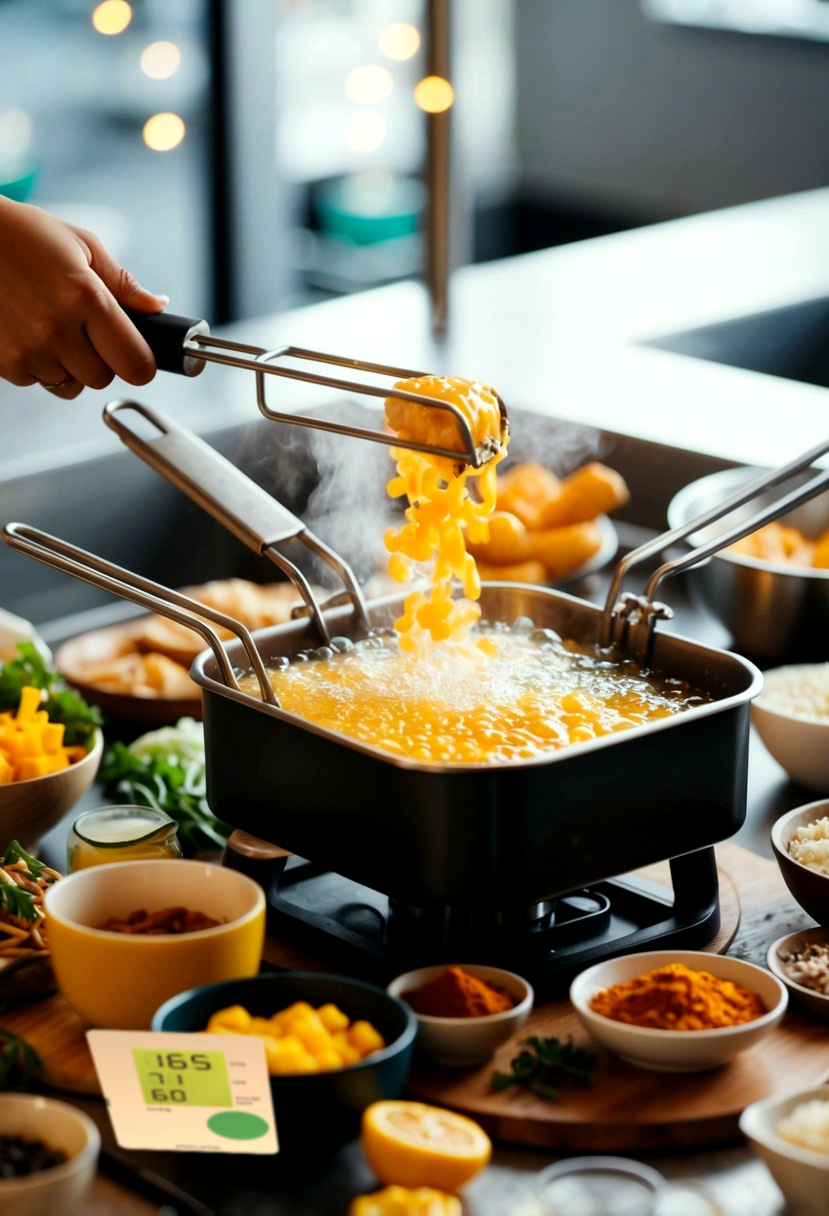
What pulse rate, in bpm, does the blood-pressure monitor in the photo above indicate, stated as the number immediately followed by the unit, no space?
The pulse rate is 60bpm
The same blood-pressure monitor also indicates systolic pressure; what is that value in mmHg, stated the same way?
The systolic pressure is 165mmHg
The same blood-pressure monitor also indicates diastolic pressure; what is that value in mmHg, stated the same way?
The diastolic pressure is 71mmHg
